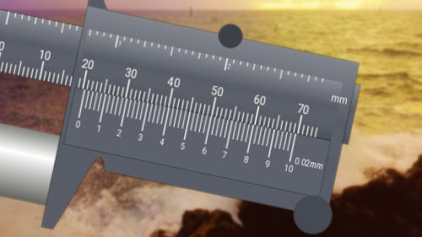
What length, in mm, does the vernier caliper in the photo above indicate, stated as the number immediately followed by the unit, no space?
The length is 20.5mm
